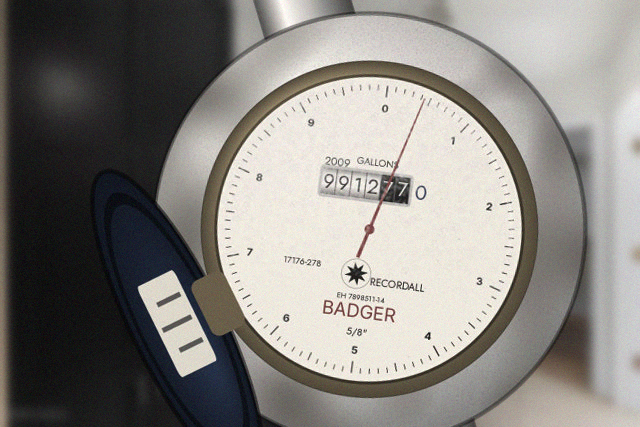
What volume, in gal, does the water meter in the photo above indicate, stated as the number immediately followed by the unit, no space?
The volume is 9912770.4gal
